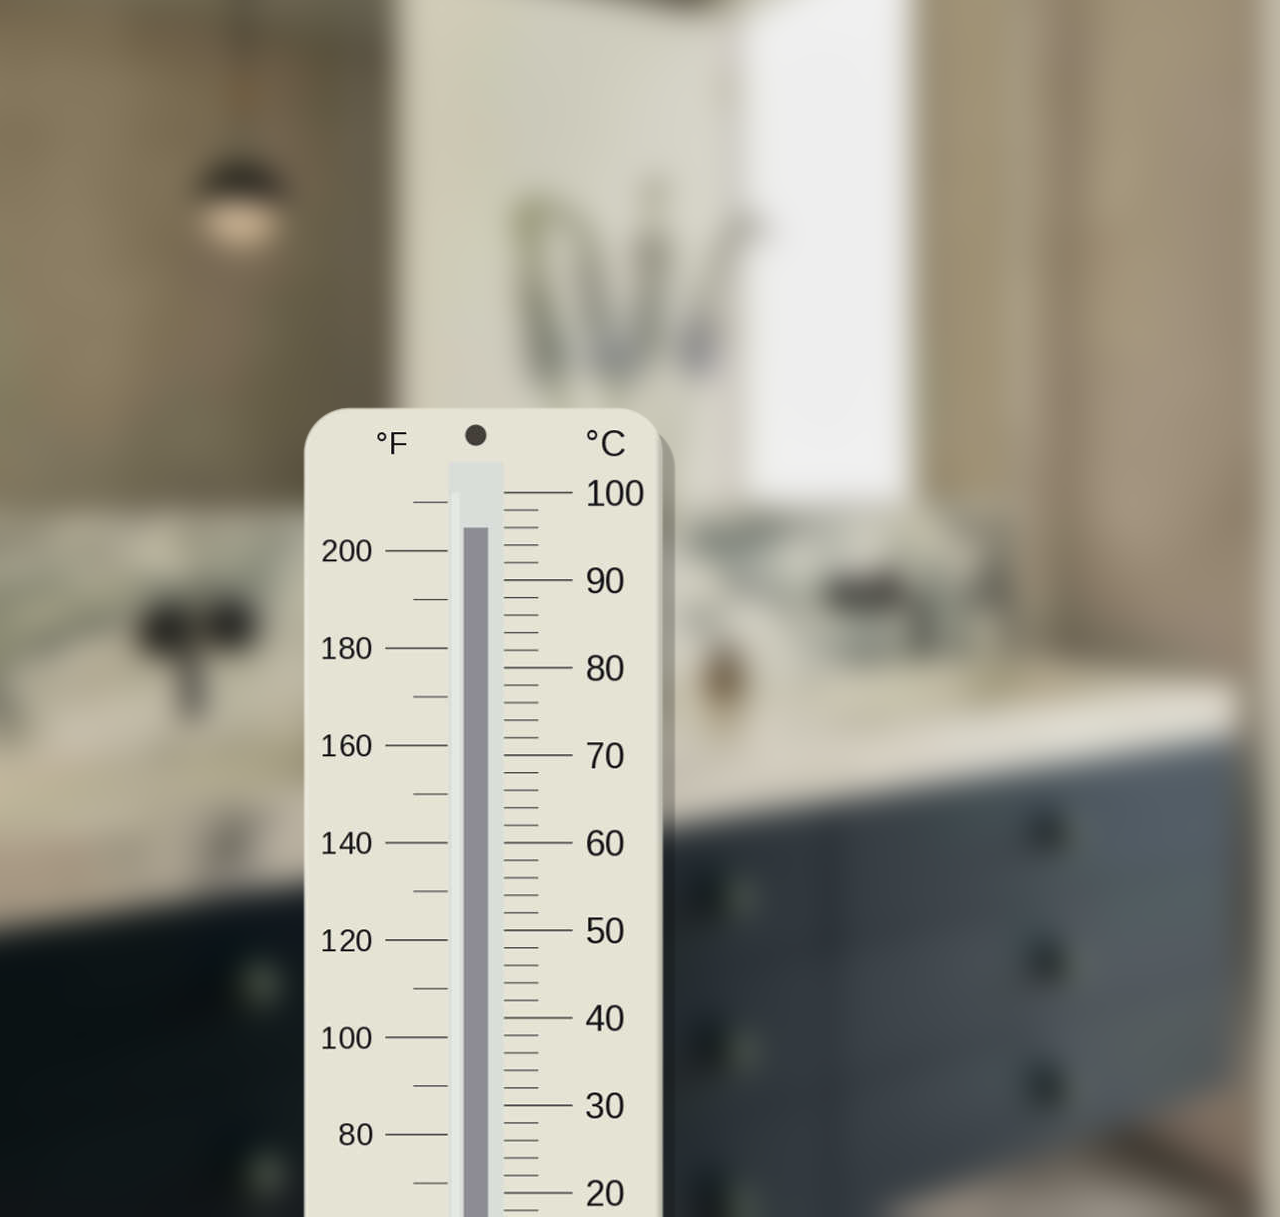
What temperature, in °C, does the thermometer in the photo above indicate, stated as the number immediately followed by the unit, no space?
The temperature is 96°C
